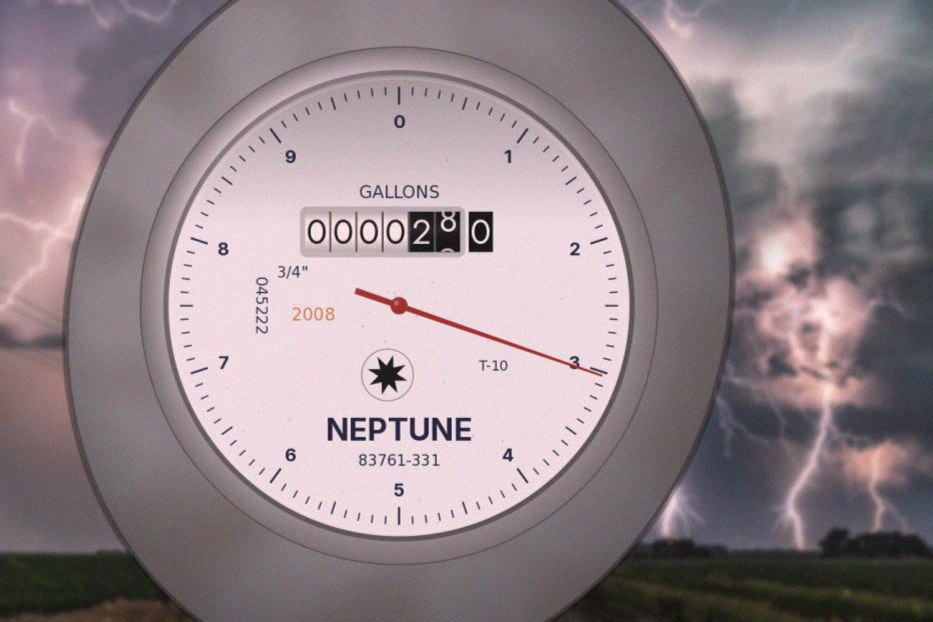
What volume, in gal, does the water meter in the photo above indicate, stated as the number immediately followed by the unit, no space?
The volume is 283.0gal
